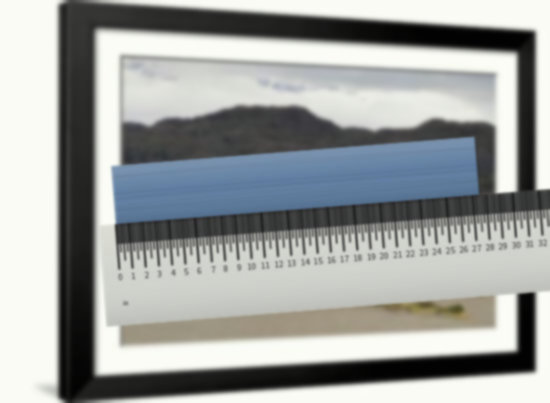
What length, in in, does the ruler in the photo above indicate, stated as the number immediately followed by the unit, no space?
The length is 27.5in
